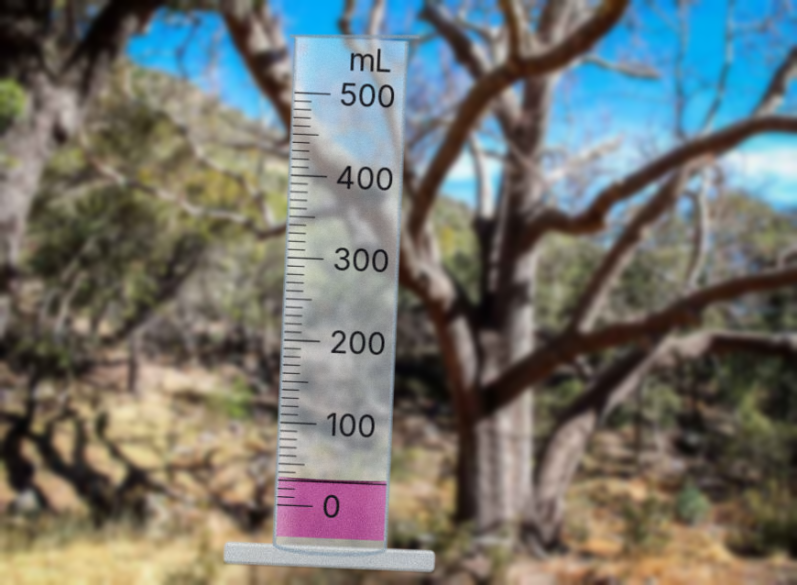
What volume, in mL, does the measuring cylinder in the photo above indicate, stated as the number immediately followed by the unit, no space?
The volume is 30mL
